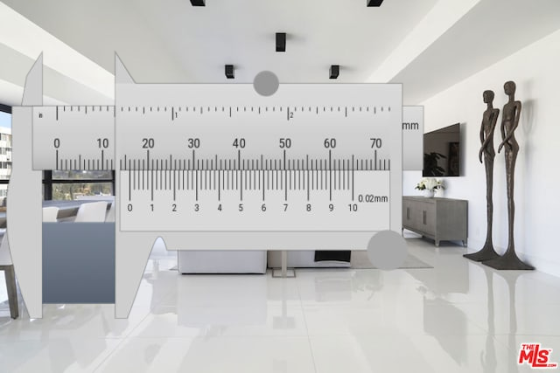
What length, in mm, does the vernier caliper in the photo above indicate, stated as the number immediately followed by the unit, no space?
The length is 16.0mm
